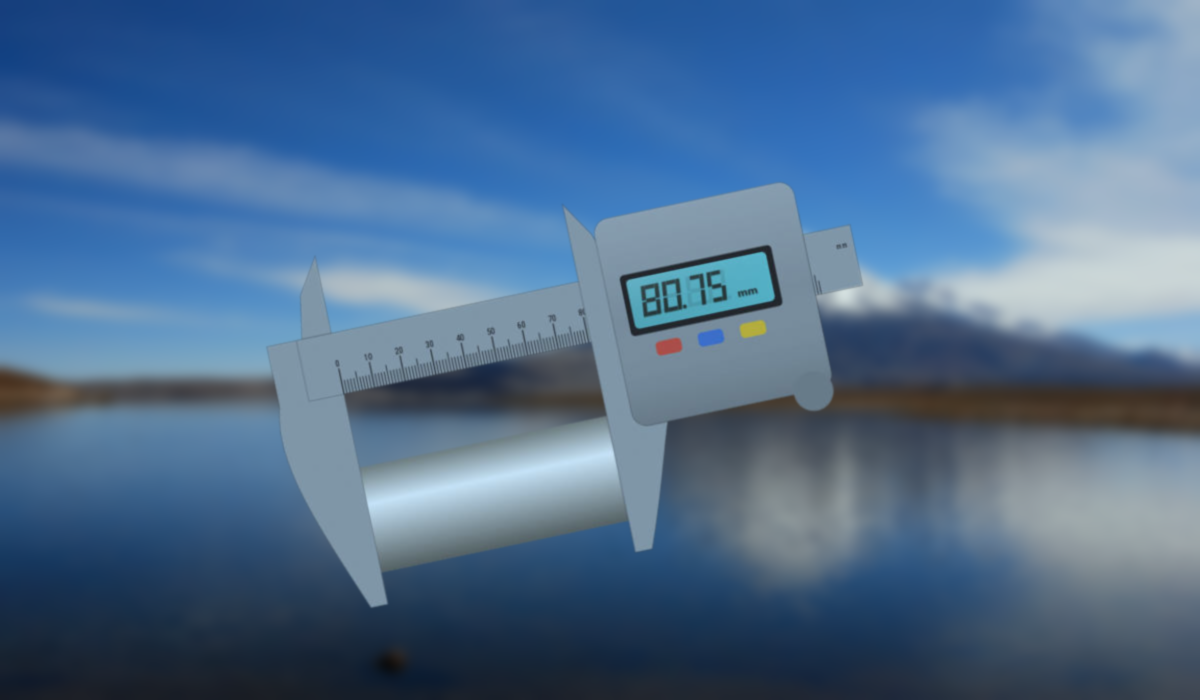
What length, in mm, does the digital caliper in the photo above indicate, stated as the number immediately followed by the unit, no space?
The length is 80.75mm
